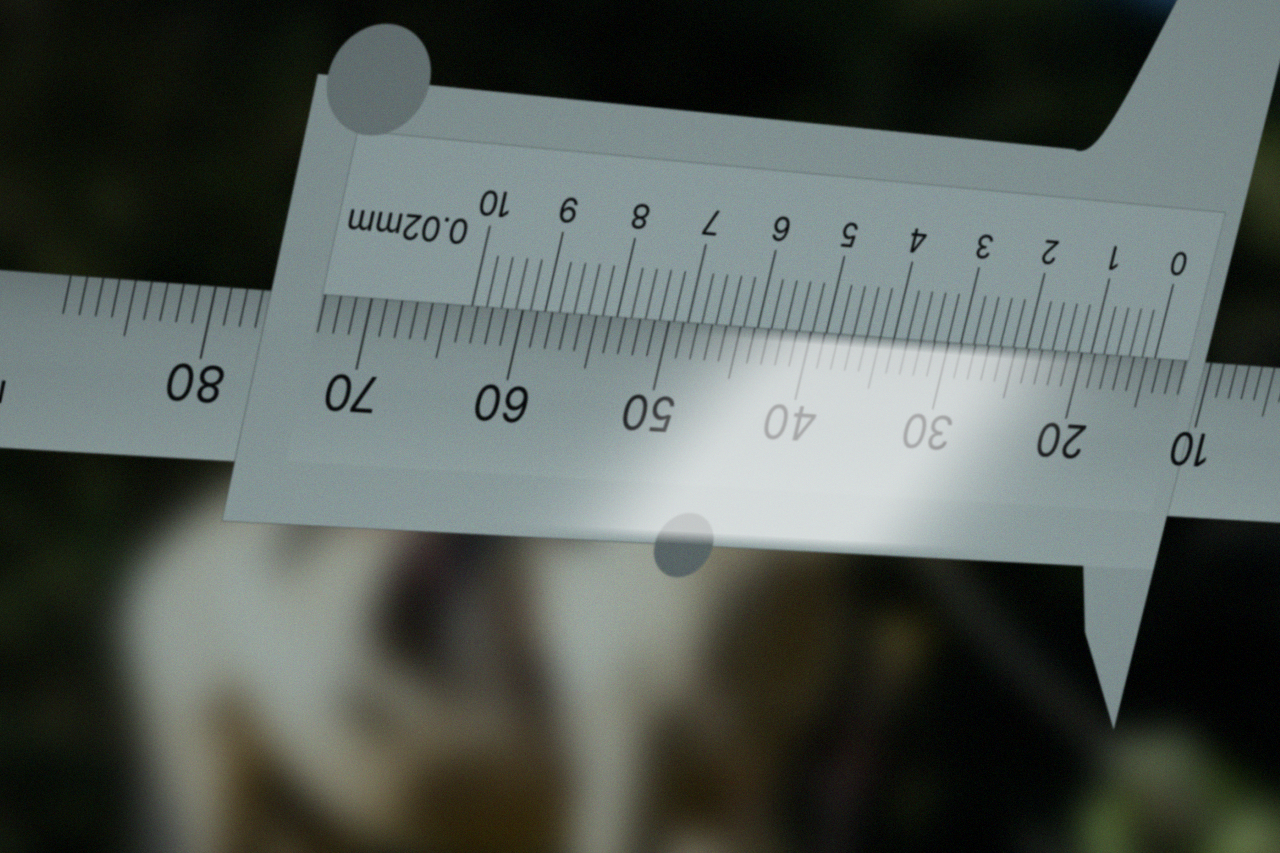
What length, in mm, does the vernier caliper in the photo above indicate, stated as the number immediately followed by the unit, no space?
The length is 14.4mm
